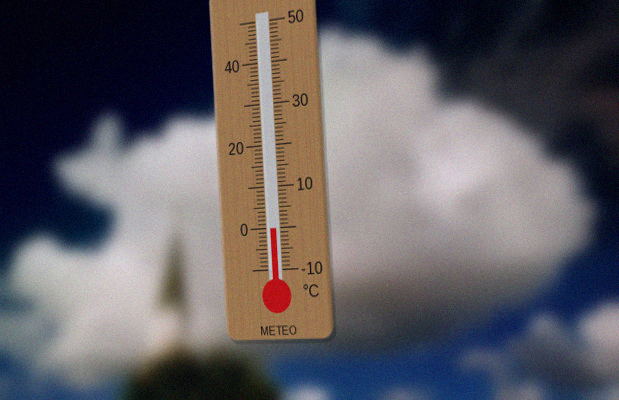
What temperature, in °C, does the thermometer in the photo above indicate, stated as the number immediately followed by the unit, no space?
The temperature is 0°C
